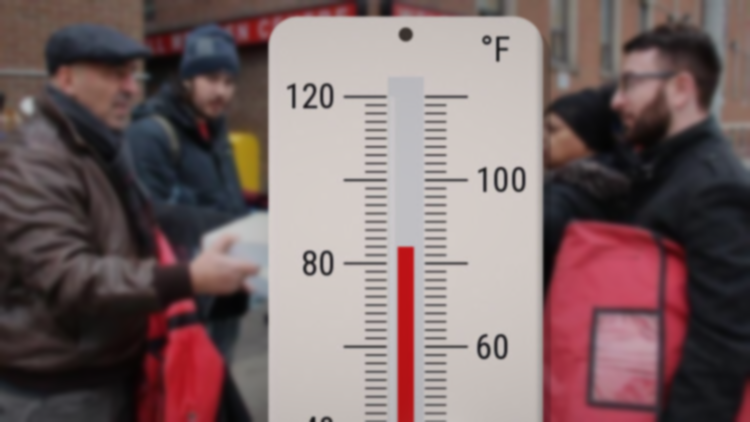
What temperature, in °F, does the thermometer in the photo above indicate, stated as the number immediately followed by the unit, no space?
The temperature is 84°F
